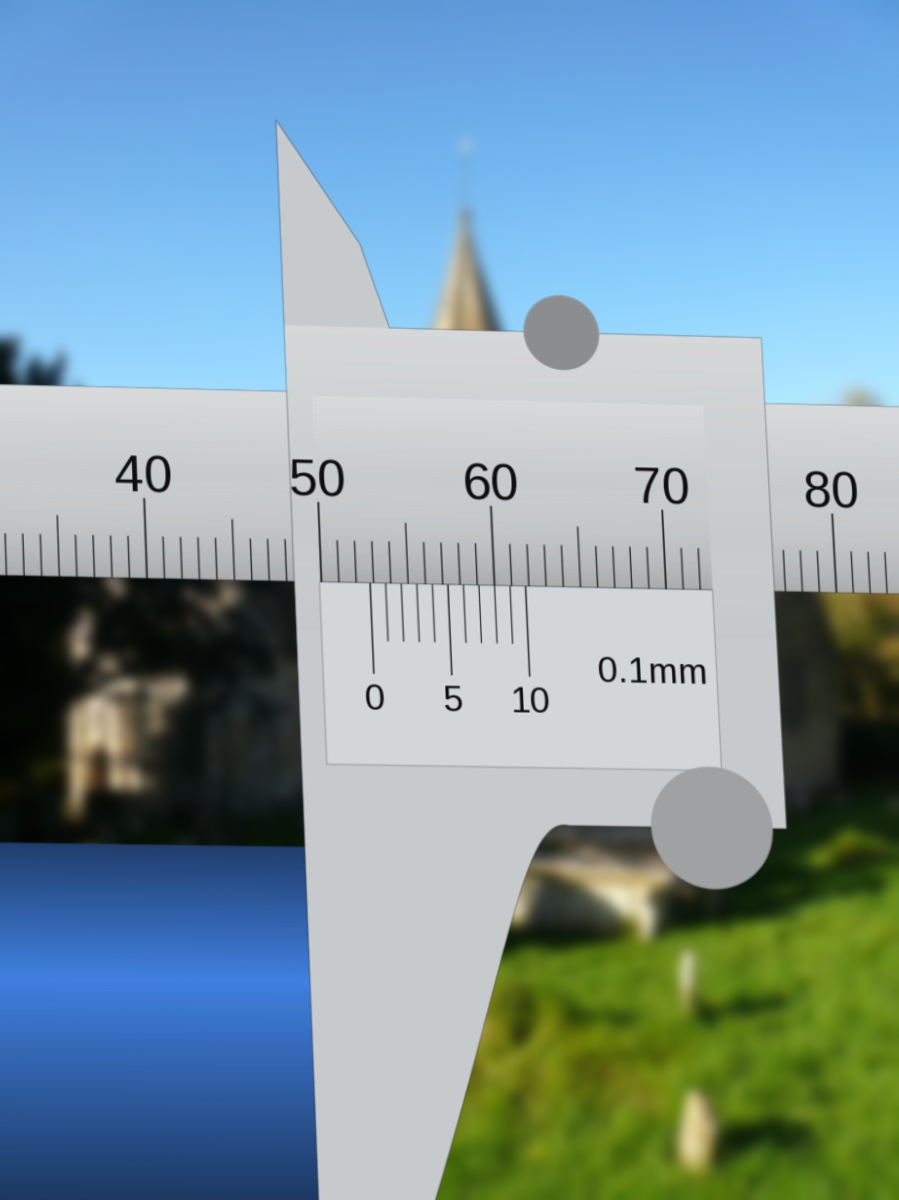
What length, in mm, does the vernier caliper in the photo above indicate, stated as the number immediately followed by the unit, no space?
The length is 52.8mm
